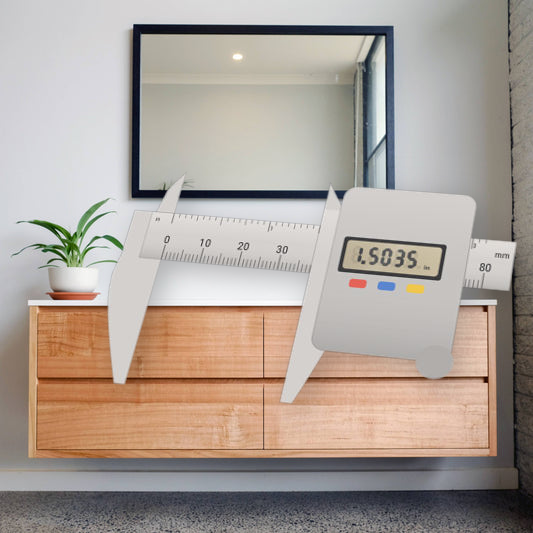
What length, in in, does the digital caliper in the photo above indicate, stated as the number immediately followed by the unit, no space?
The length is 1.5035in
